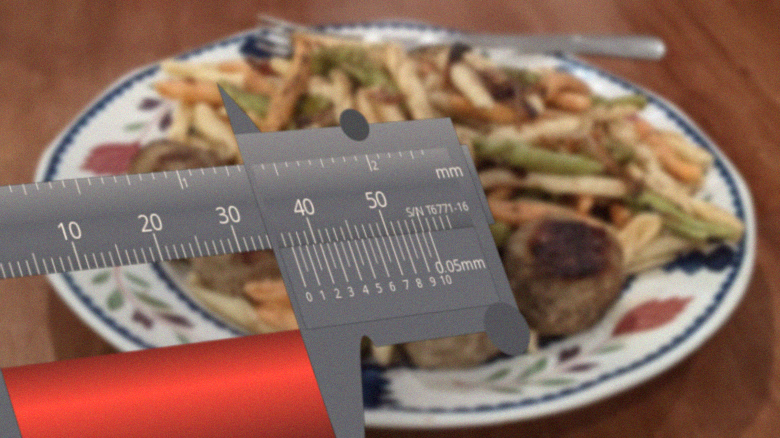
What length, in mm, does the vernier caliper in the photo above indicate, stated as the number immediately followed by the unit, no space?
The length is 36.8mm
